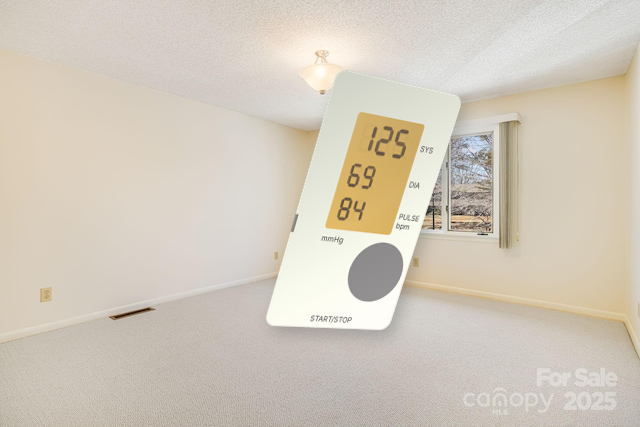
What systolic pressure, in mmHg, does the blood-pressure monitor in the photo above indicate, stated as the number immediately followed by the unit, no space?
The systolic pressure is 125mmHg
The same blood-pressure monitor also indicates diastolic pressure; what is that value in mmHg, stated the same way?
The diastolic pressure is 69mmHg
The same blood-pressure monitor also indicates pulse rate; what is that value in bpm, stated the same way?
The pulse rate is 84bpm
